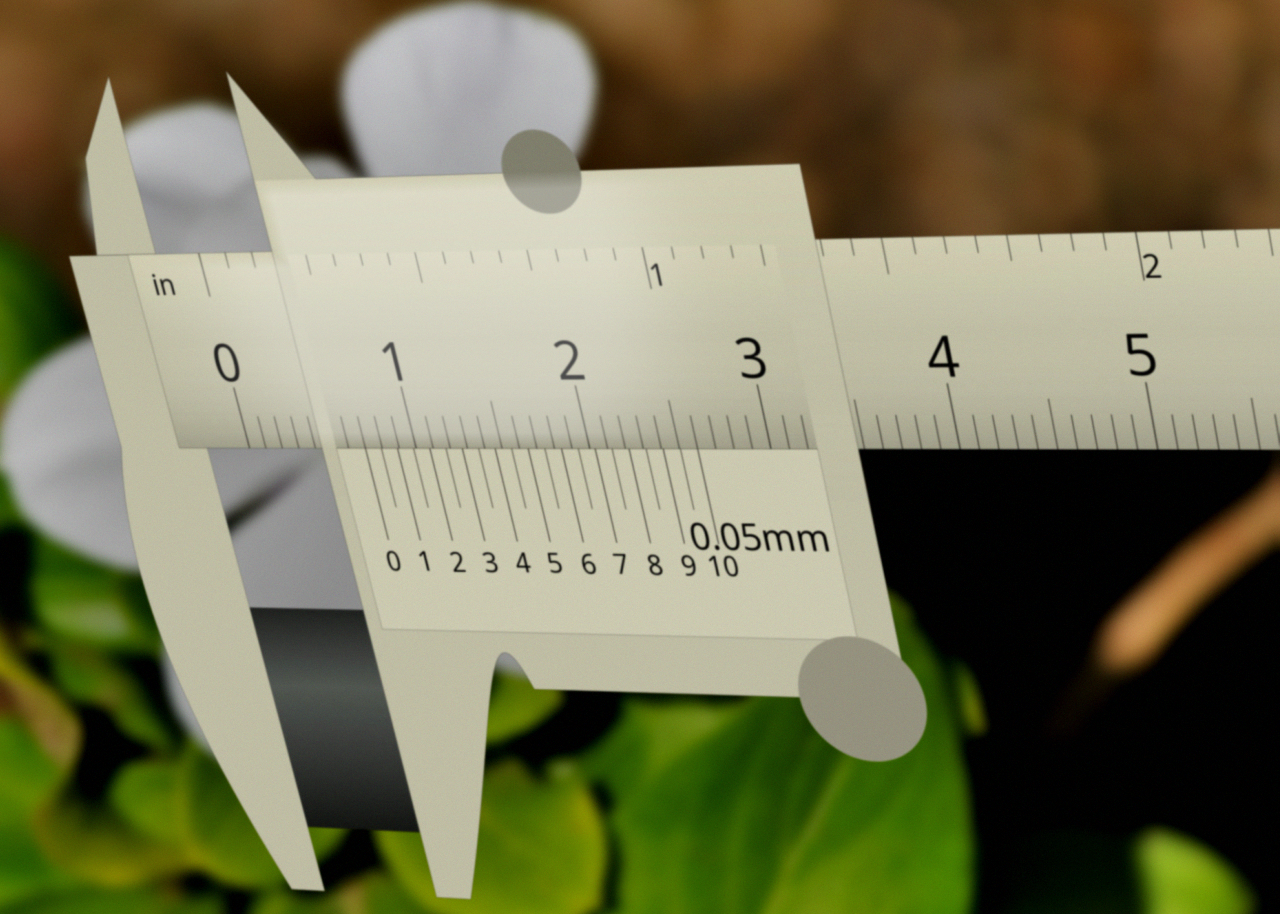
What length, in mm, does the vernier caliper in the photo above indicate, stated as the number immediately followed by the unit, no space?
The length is 7.0mm
